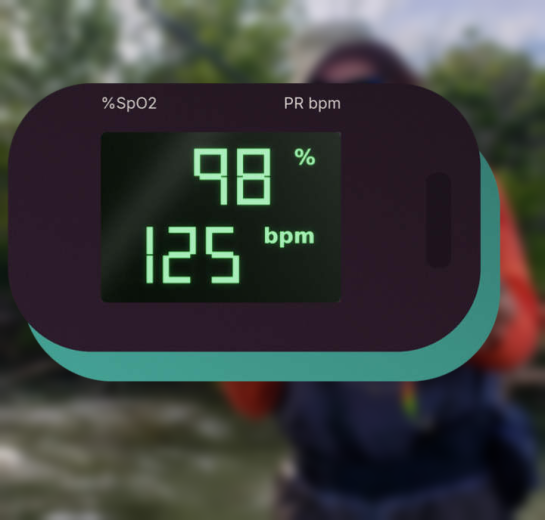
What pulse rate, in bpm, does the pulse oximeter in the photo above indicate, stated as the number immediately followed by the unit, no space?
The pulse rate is 125bpm
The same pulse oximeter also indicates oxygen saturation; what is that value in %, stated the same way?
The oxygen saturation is 98%
